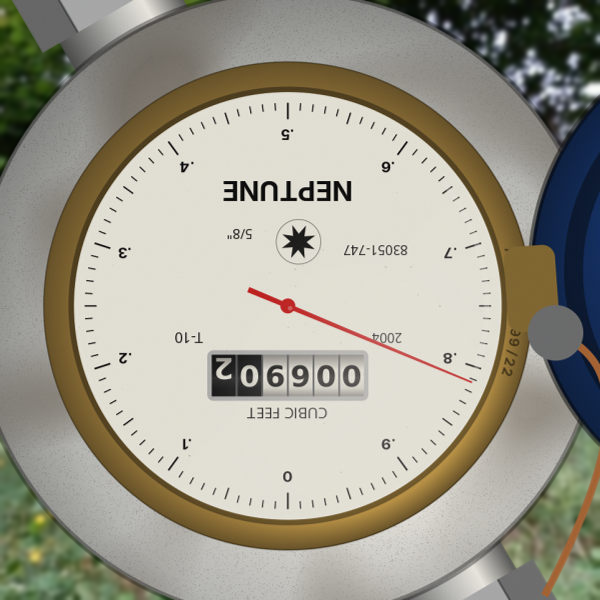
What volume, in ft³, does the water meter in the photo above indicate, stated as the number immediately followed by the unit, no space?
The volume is 6901.81ft³
